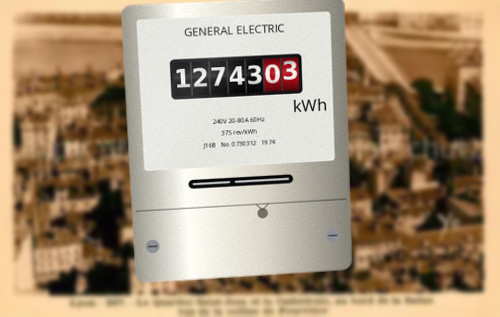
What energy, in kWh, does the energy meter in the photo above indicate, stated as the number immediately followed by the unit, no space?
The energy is 12743.03kWh
